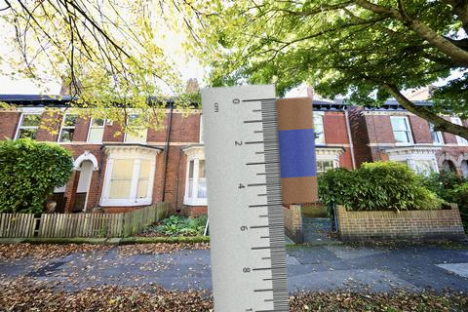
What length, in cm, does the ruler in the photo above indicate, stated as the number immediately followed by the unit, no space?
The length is 5cm
